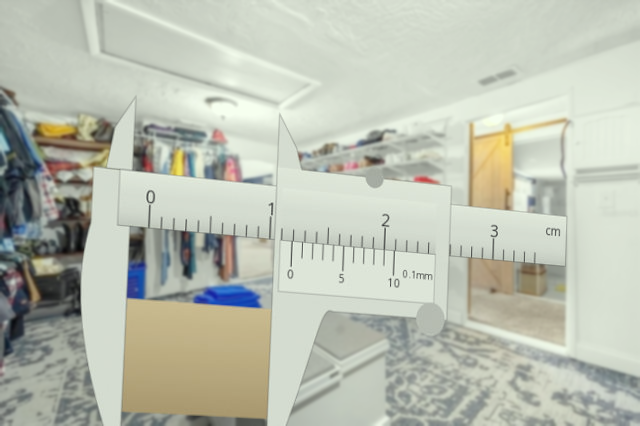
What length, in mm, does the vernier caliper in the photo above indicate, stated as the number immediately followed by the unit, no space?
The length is 11.9mm
